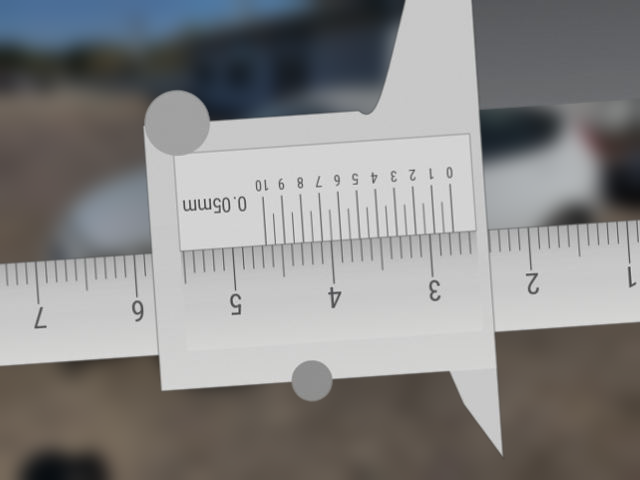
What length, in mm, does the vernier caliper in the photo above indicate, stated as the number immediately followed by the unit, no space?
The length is 27.6mm
